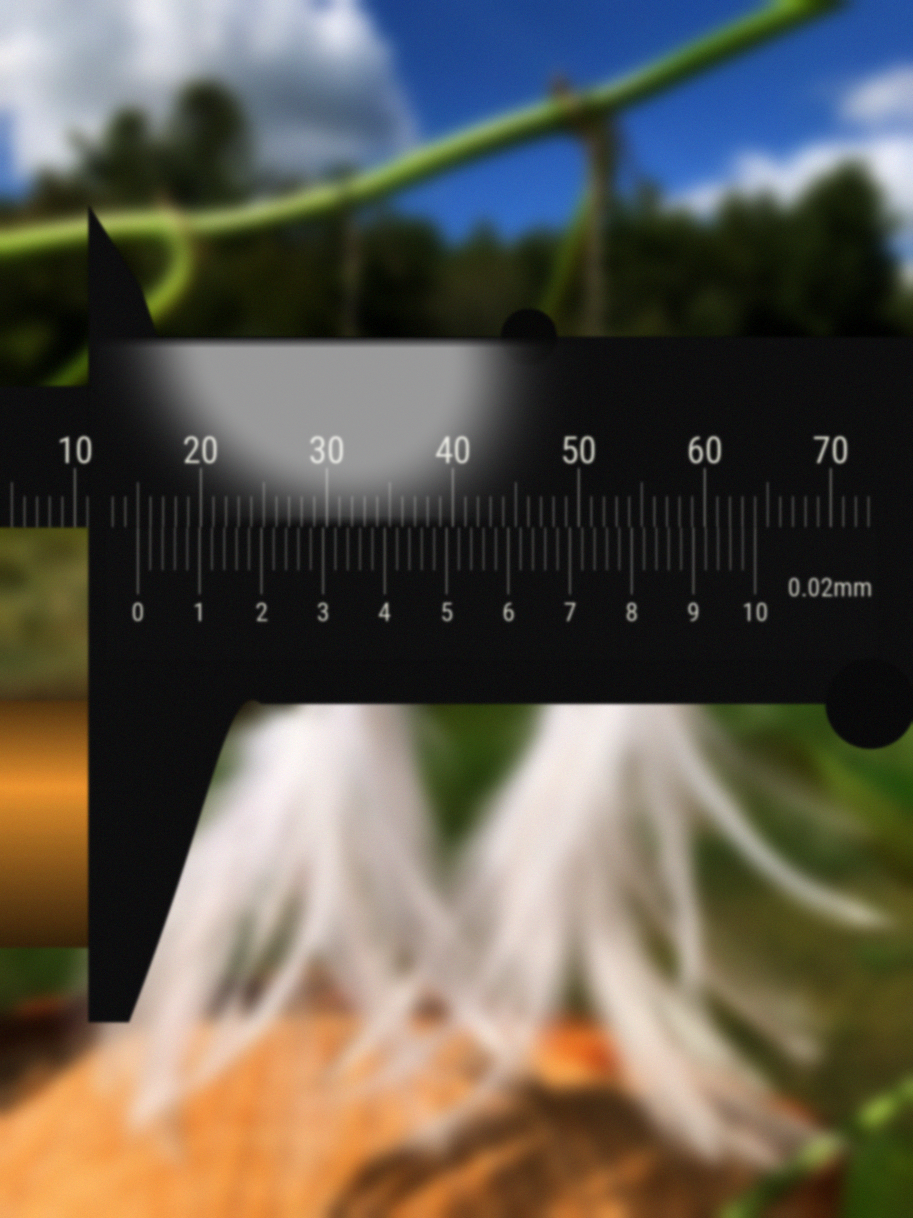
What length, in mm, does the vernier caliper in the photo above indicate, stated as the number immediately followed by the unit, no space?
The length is 15.0mm
